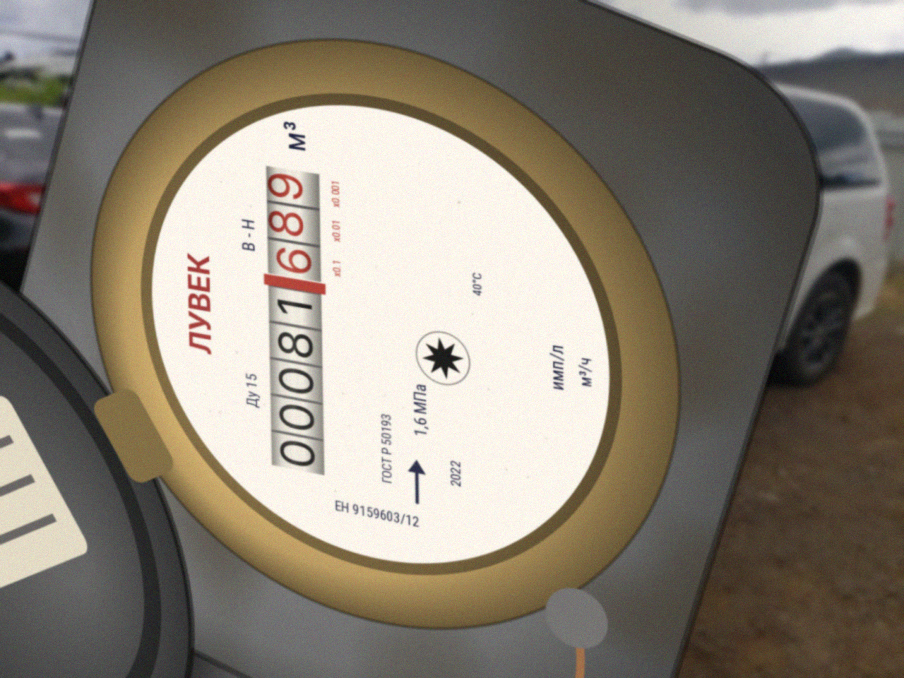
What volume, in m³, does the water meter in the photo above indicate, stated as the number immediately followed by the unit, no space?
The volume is 81.689m³
